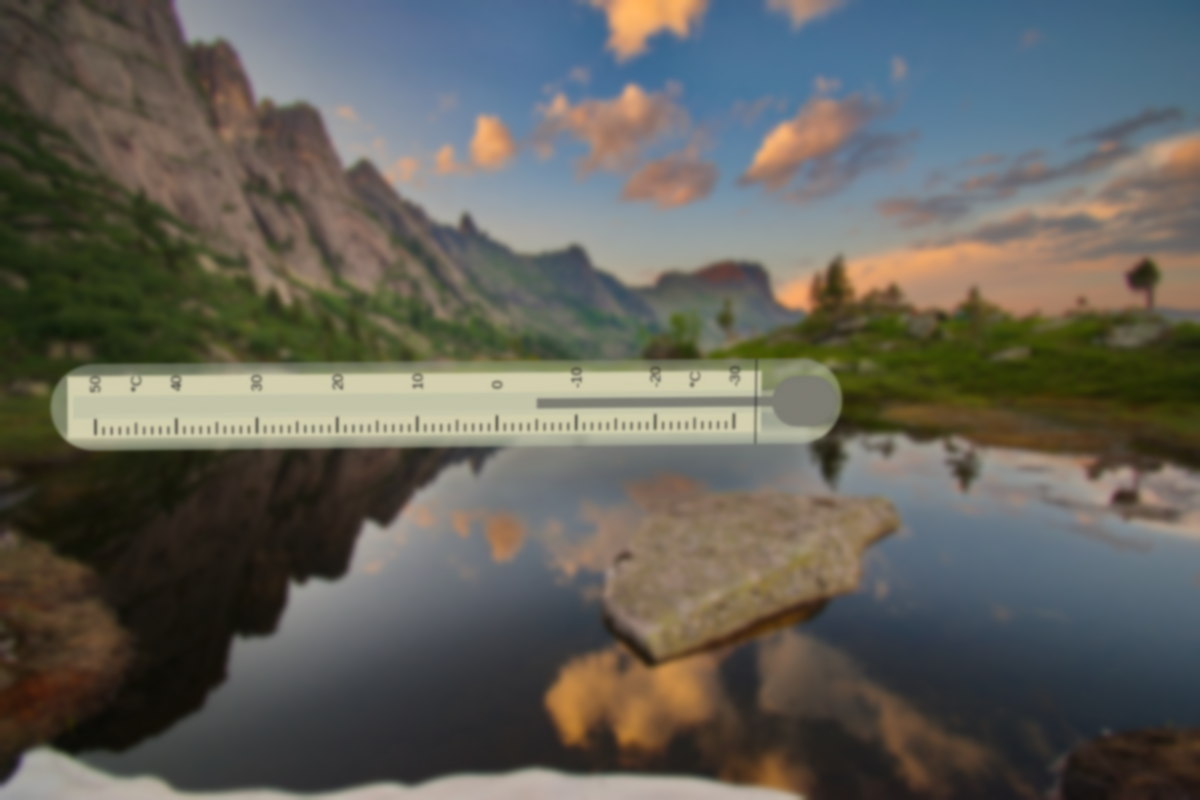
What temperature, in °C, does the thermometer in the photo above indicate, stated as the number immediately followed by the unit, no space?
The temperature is -5°C
